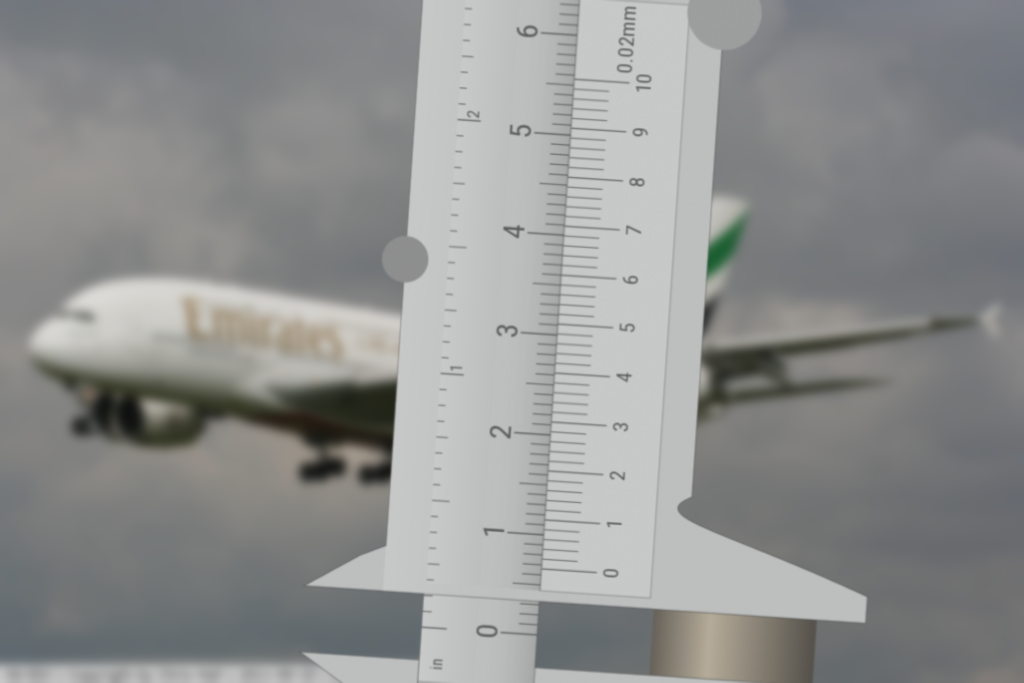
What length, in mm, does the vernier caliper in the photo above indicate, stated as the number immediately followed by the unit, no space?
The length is 6.6mm
